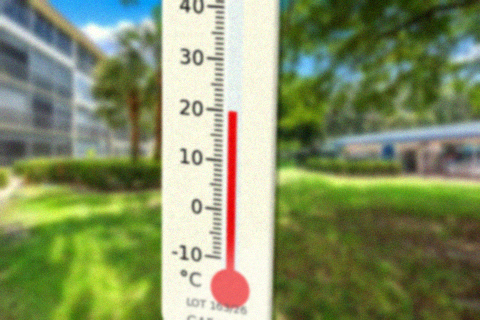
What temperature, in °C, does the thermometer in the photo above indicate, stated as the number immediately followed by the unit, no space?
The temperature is 20°C
